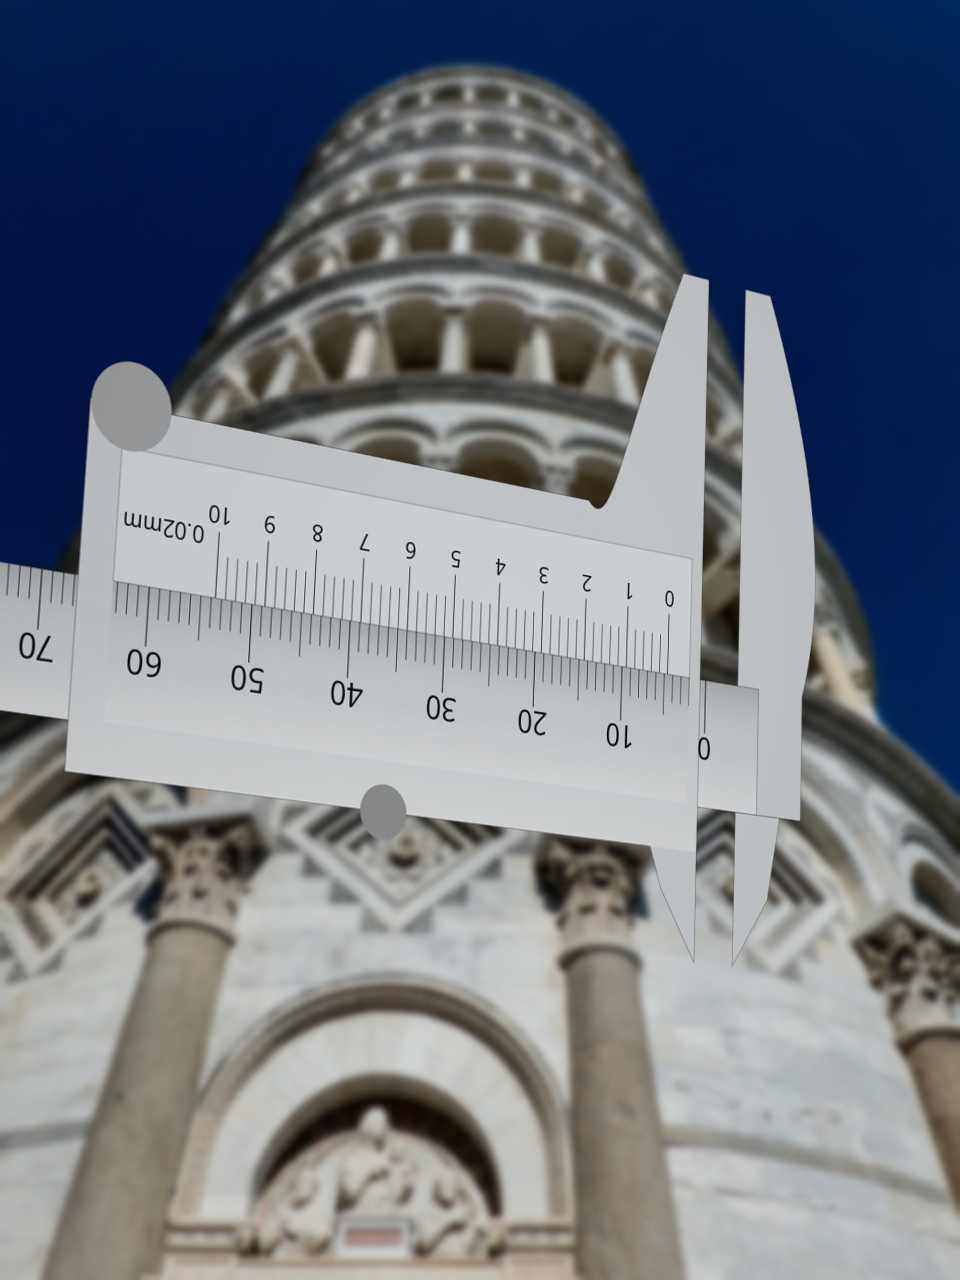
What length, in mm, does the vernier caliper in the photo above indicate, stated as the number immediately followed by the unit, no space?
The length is 4.6mm
